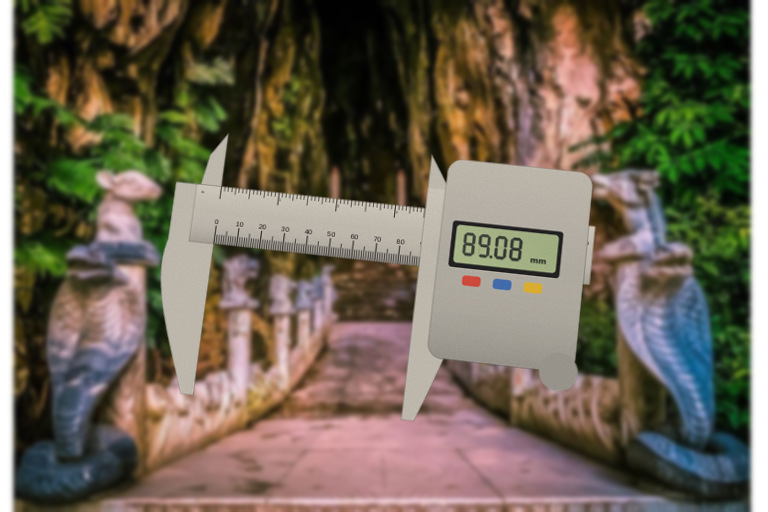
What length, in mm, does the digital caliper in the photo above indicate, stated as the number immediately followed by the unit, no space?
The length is 89.08mm
